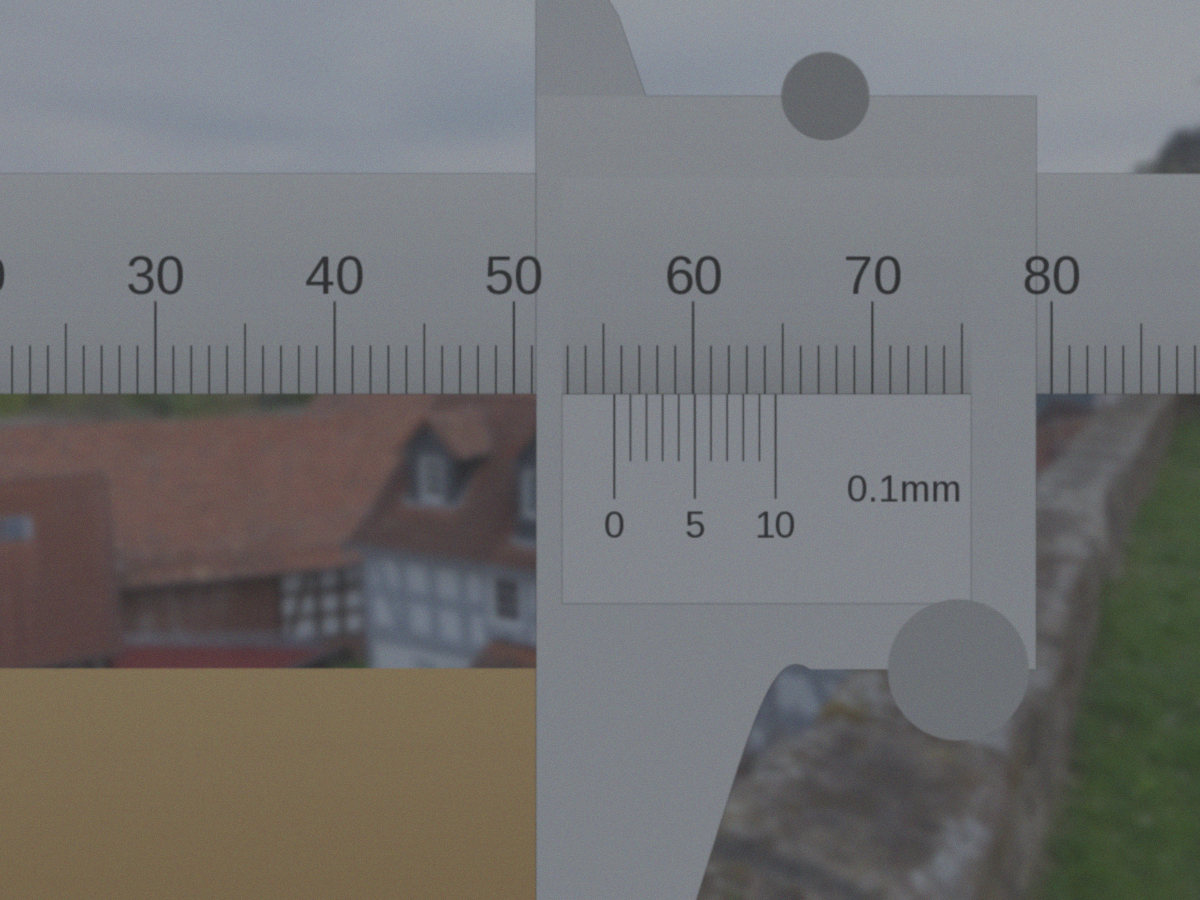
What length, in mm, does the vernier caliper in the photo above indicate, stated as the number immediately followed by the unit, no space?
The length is 55.6mm
